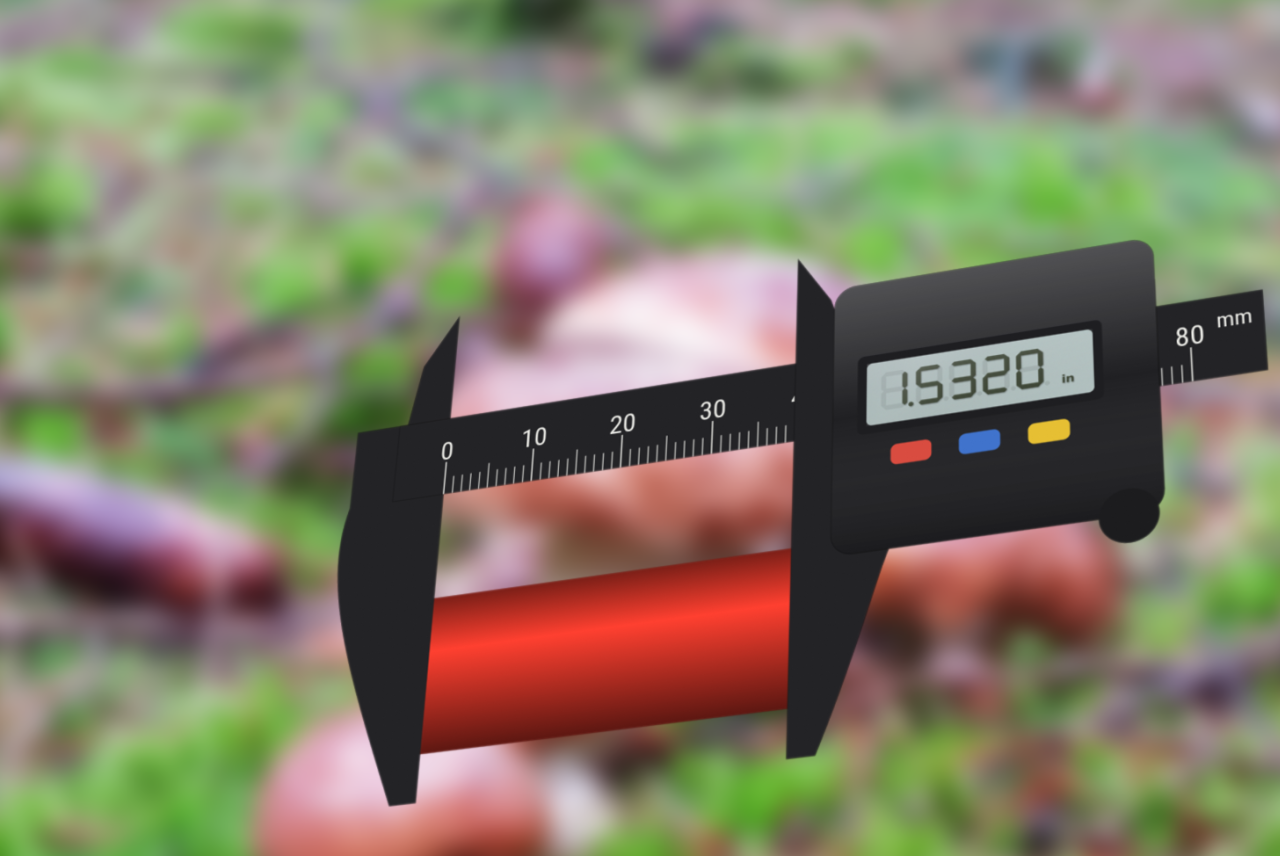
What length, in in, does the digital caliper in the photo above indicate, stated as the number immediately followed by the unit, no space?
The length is 1.5320in
